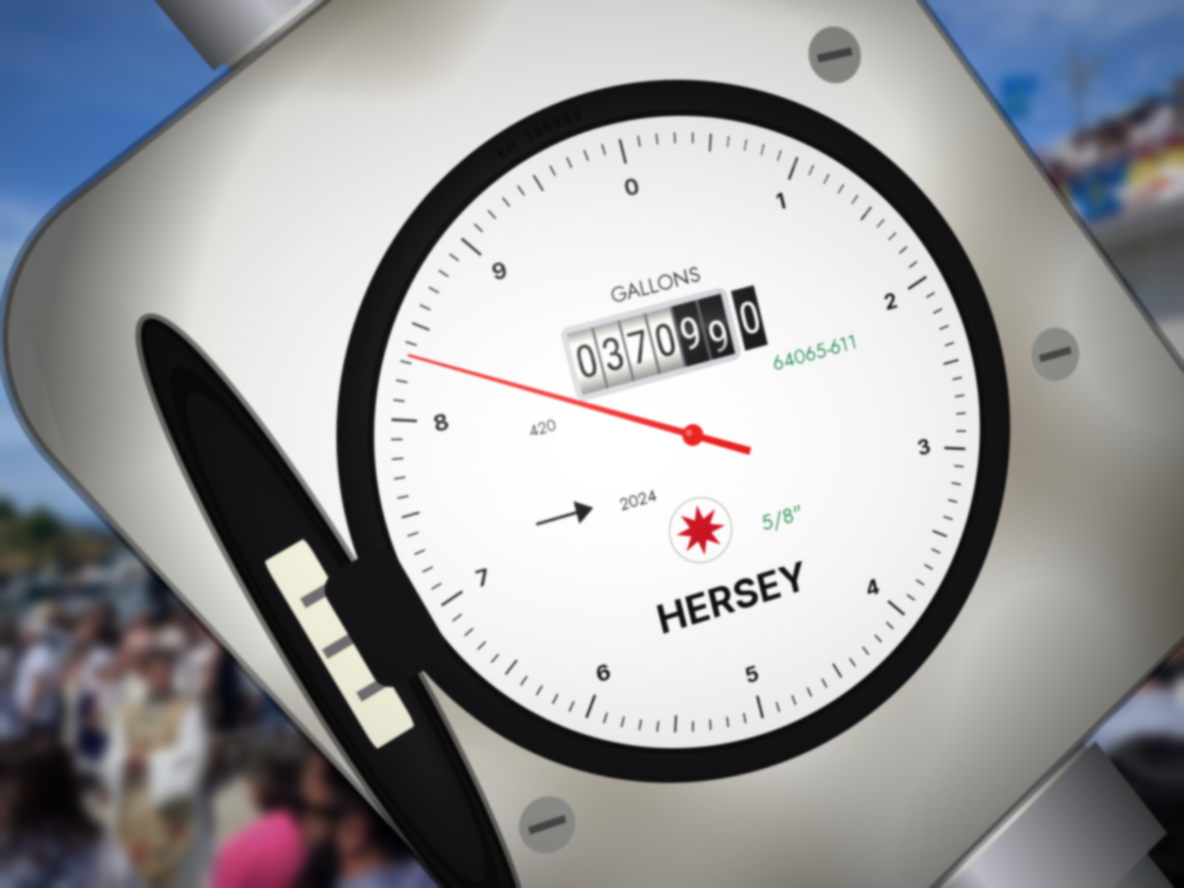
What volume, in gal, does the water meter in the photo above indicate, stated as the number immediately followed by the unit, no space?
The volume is 370988.3gal
